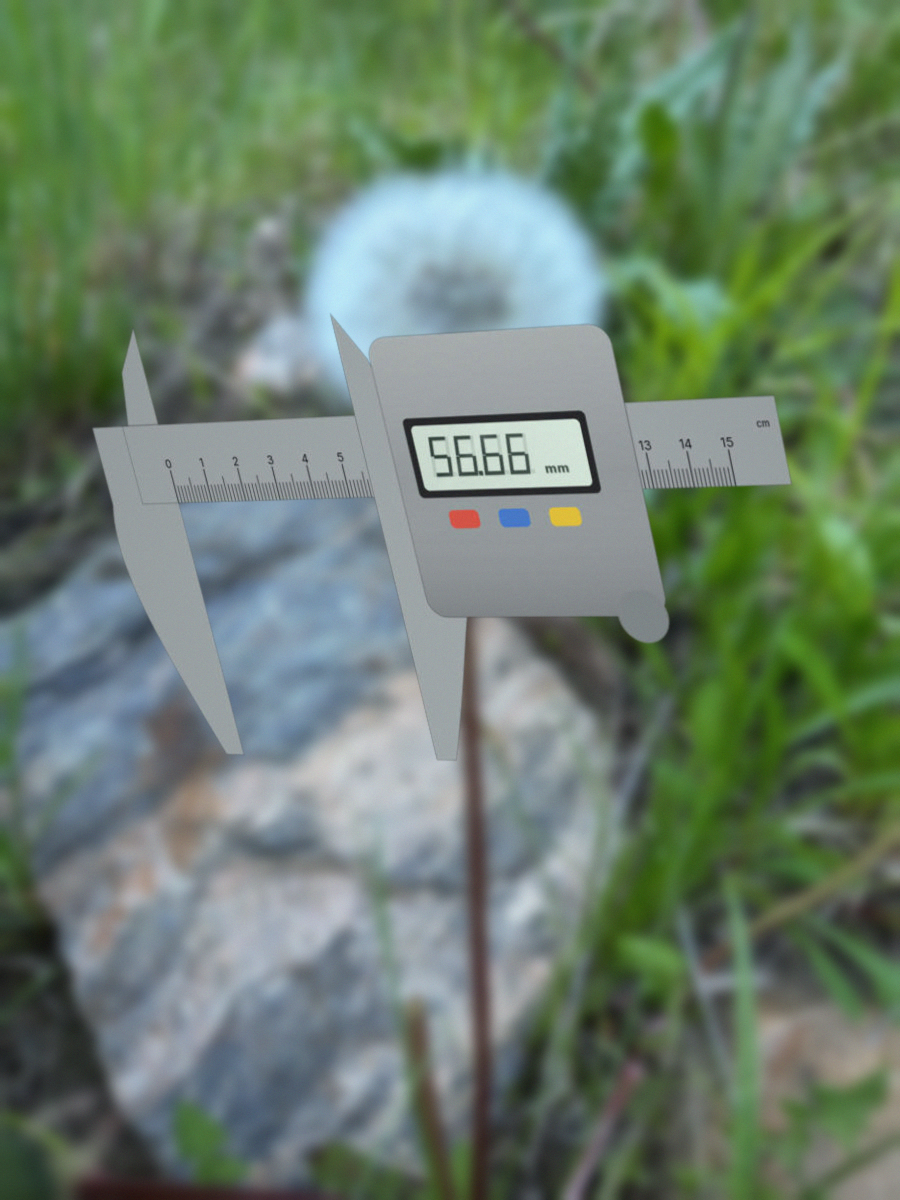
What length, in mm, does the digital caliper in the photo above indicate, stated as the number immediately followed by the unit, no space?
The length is 56.66mm
